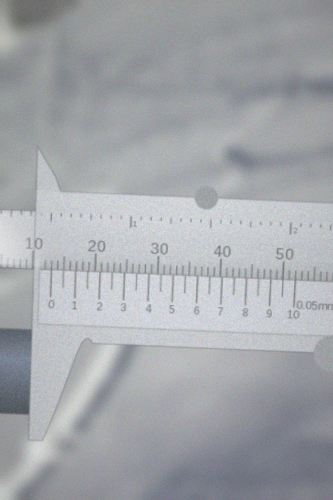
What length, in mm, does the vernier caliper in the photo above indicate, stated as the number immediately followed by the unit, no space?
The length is 13.0mm
